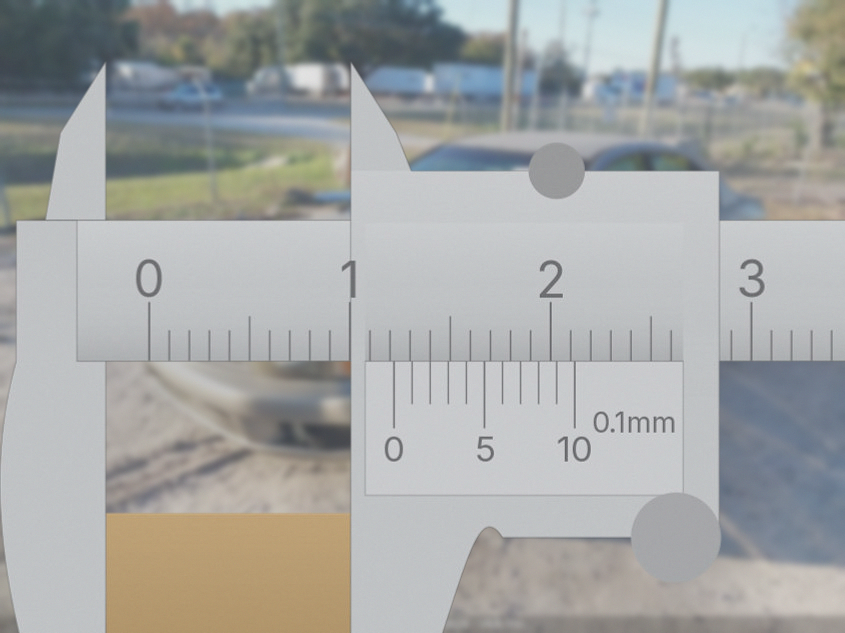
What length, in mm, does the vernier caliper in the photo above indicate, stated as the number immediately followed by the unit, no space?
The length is 12.2mm
